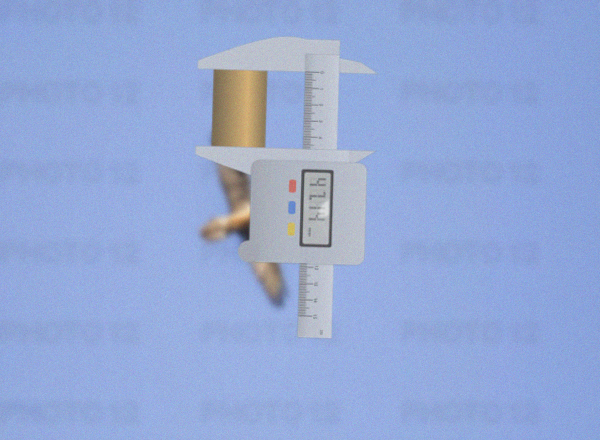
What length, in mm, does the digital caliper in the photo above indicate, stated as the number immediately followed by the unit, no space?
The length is 47.14mm
